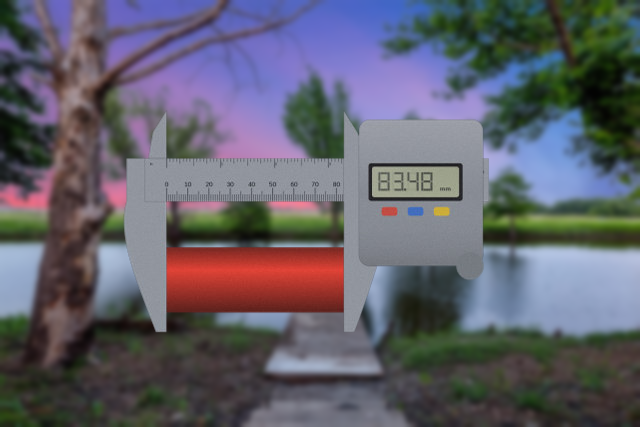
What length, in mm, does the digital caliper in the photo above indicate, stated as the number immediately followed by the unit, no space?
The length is 83.48mm
